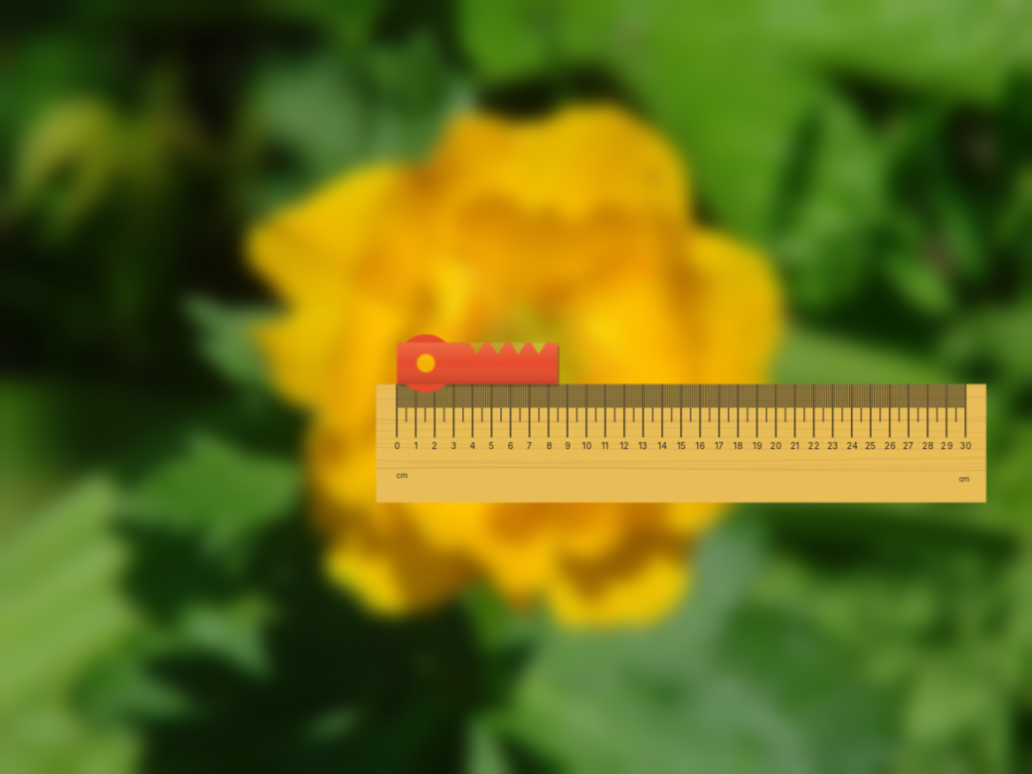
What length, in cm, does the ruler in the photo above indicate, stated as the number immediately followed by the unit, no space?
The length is 8.5cm
